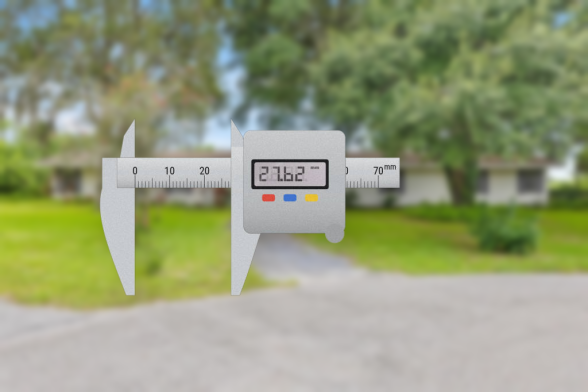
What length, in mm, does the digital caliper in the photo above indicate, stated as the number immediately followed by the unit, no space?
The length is 27.62mm
